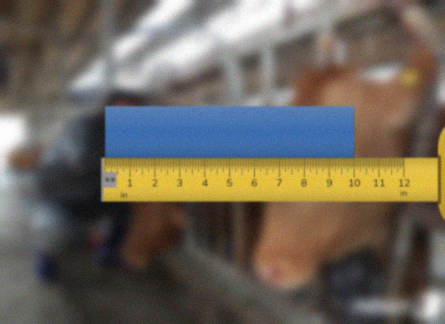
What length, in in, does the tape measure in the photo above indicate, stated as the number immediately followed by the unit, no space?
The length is 10in
